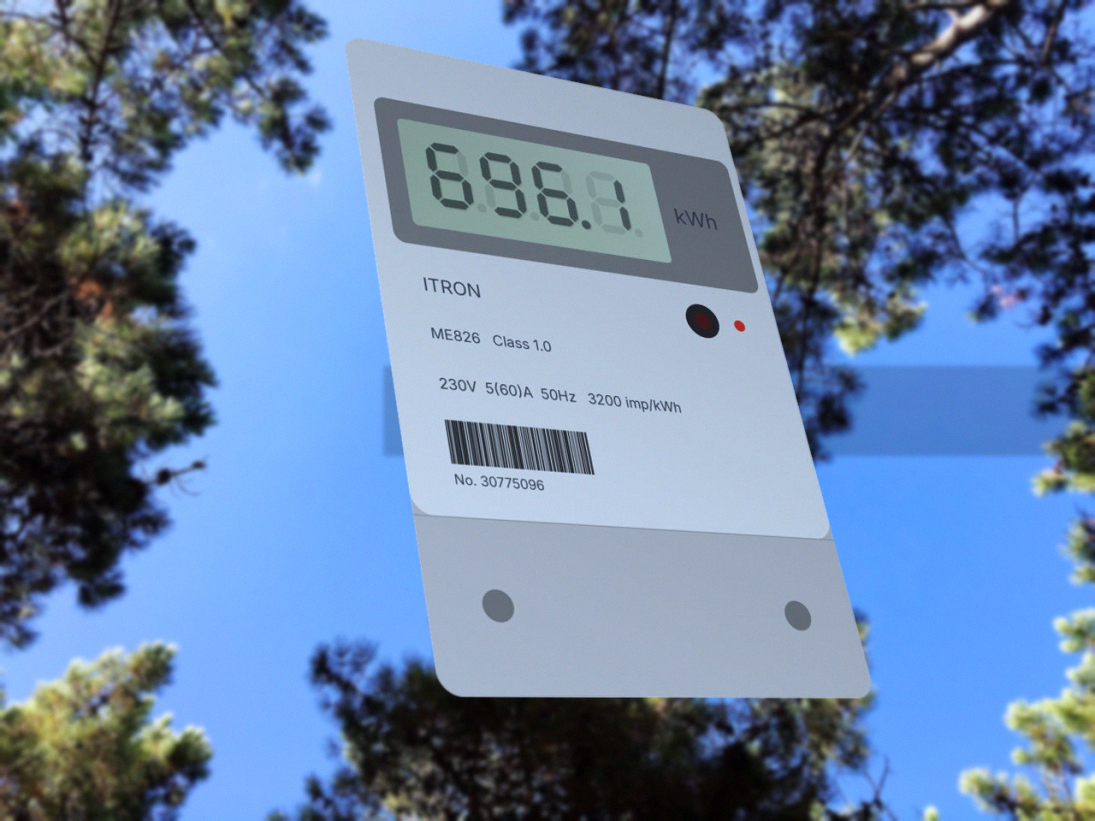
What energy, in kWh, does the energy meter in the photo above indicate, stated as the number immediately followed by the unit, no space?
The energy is 696.1kWh
